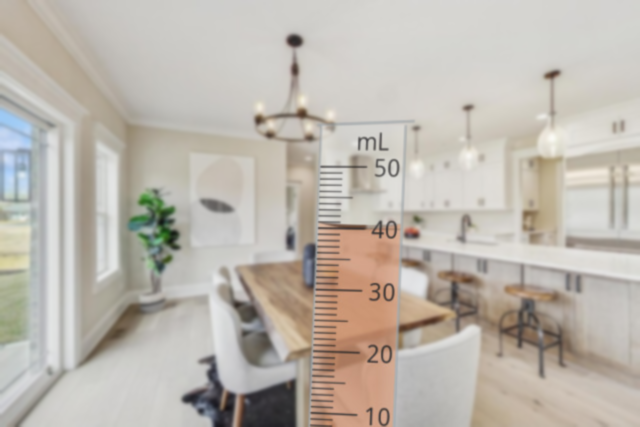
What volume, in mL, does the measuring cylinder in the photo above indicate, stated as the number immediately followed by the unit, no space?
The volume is 40mL
